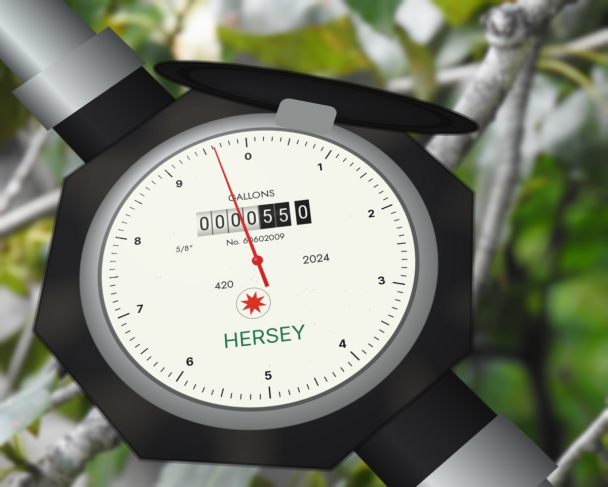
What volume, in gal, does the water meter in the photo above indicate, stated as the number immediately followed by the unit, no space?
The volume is 549.6gal
